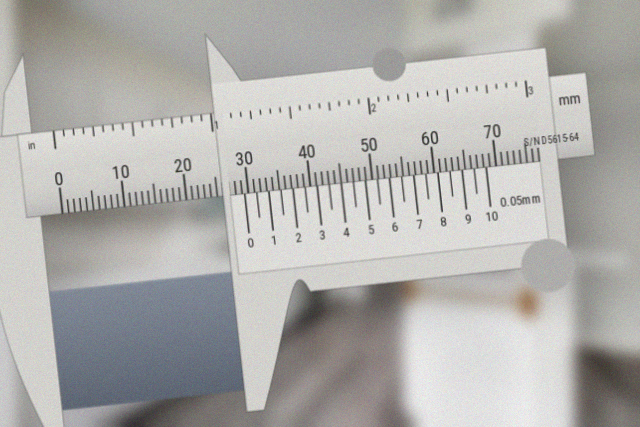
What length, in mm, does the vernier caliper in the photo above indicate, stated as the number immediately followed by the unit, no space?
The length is 29.4mm
